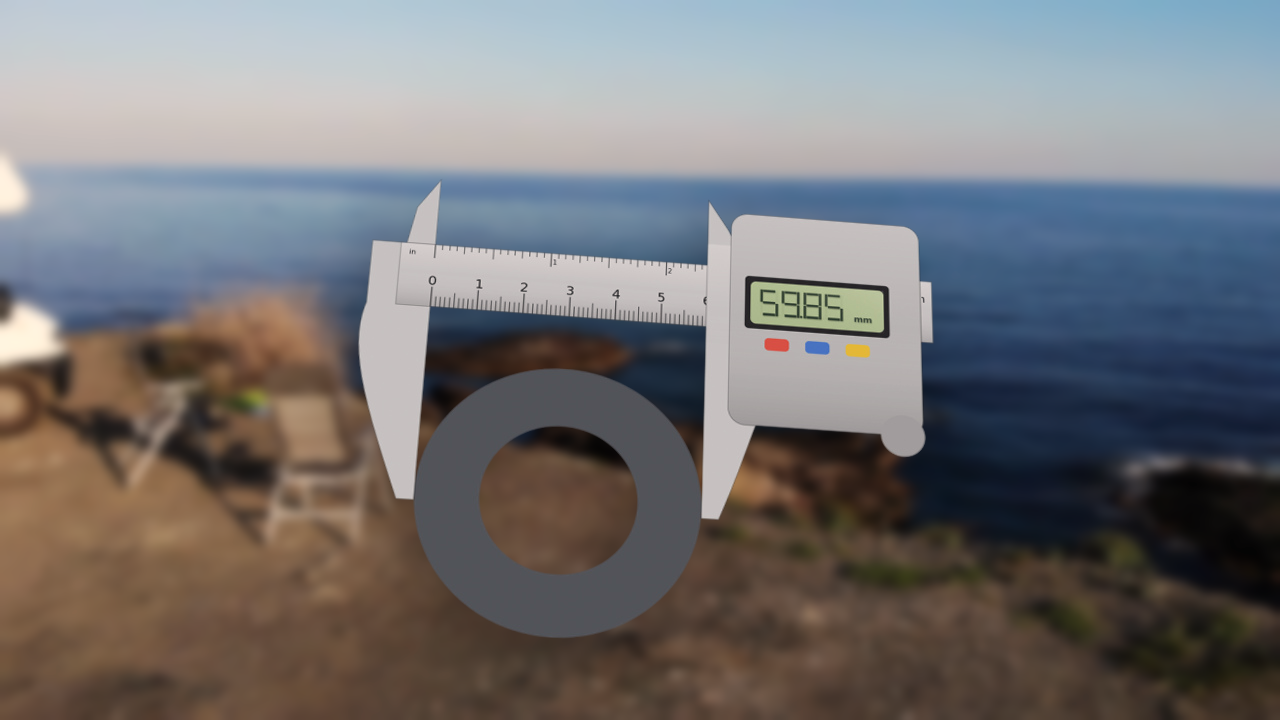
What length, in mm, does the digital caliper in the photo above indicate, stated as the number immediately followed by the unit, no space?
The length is 59.85mm
